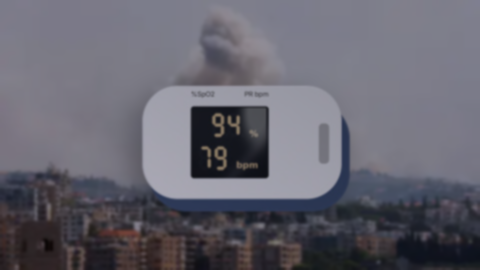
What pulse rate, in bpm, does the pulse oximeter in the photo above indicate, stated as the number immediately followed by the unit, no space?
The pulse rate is 79bpm
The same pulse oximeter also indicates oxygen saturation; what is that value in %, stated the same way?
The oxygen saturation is 94%
